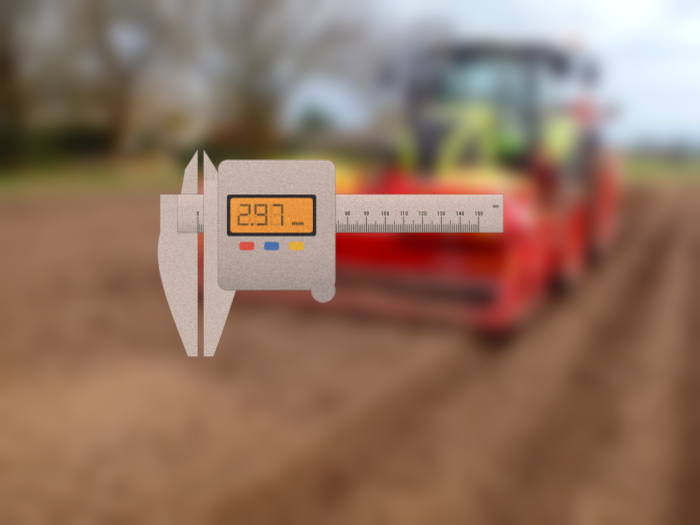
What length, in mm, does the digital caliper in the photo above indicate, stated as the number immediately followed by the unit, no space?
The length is 2.97mm
